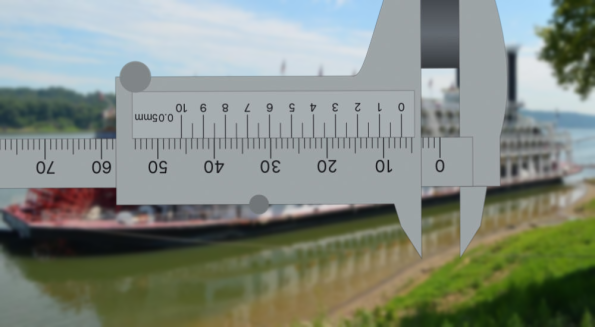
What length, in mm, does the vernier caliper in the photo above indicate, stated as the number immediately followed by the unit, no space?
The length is 6.8mm
